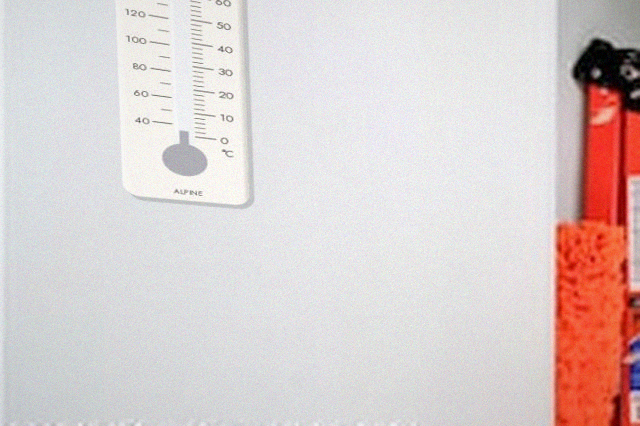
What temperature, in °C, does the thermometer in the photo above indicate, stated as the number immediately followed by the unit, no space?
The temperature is 2°C
